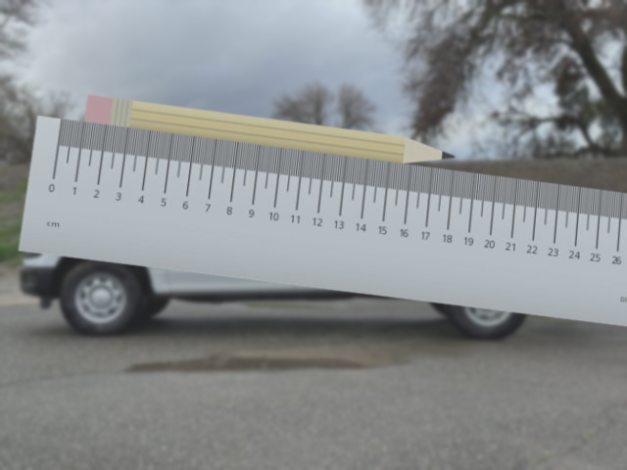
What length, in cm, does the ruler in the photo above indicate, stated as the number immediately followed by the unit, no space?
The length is 17cm
